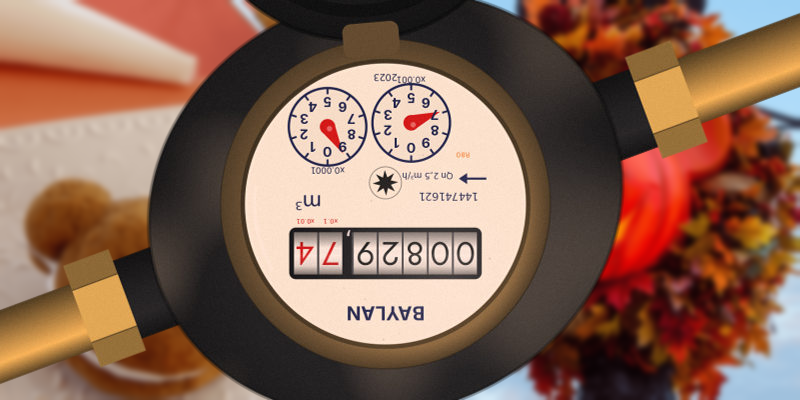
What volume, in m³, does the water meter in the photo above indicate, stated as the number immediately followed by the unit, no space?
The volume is 829.7469m³
